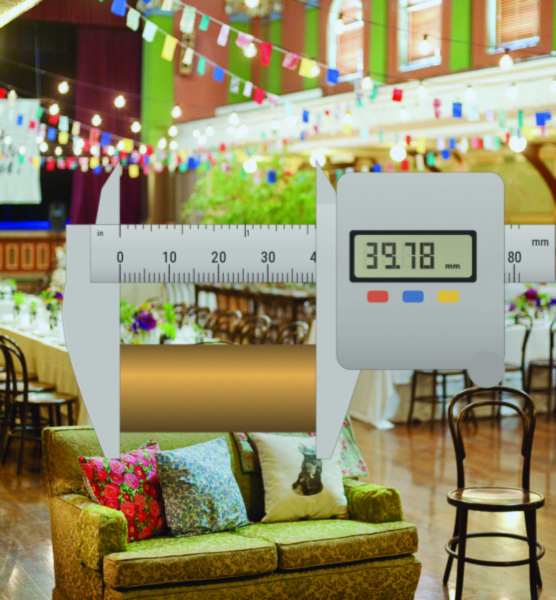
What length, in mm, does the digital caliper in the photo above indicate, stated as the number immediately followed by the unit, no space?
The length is 39.78mm
